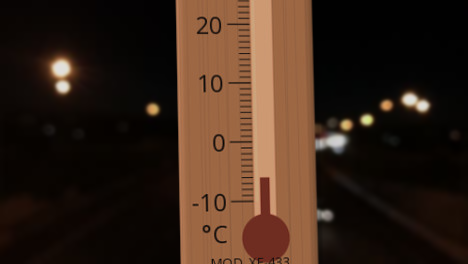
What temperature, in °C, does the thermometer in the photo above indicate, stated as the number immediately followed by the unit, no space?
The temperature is -6°C
